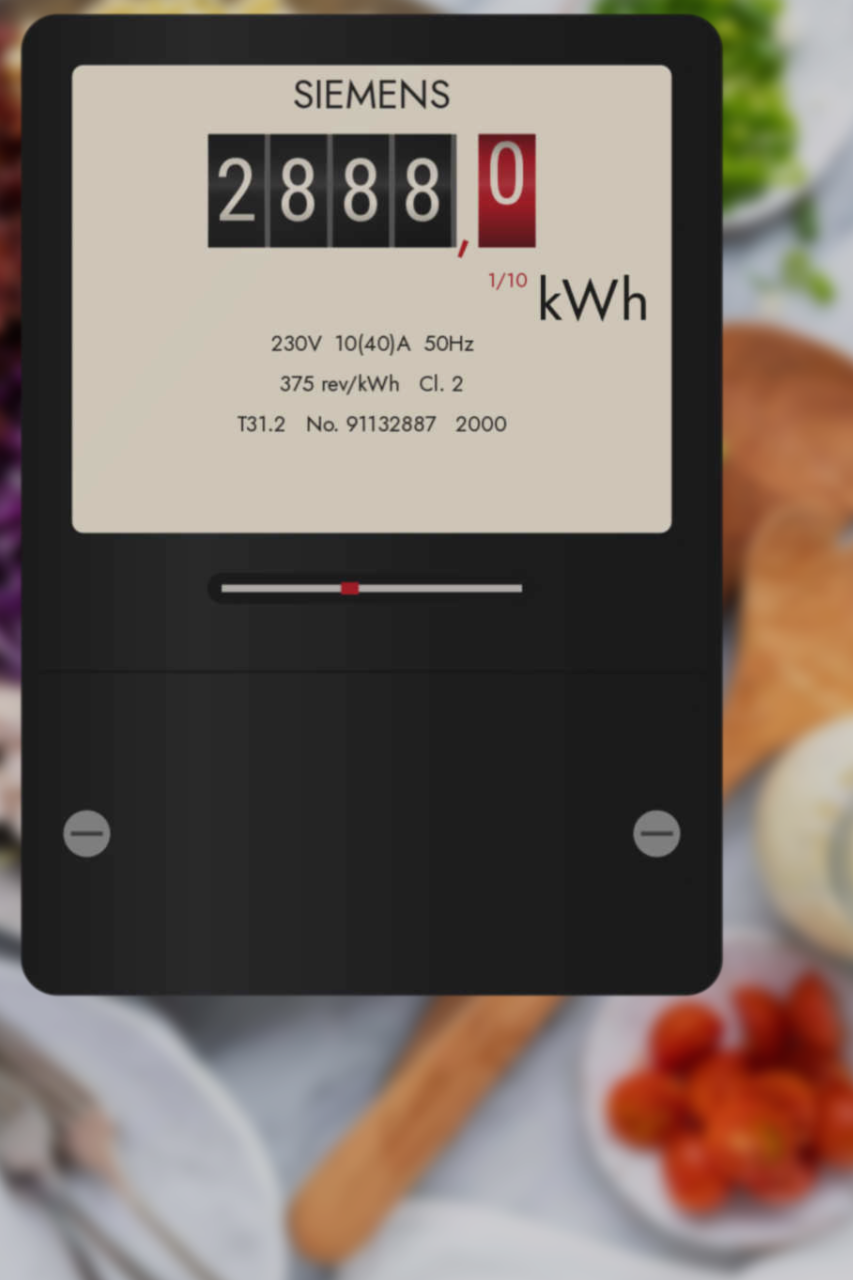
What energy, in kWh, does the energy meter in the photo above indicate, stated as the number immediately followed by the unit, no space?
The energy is 2888.0kWh
